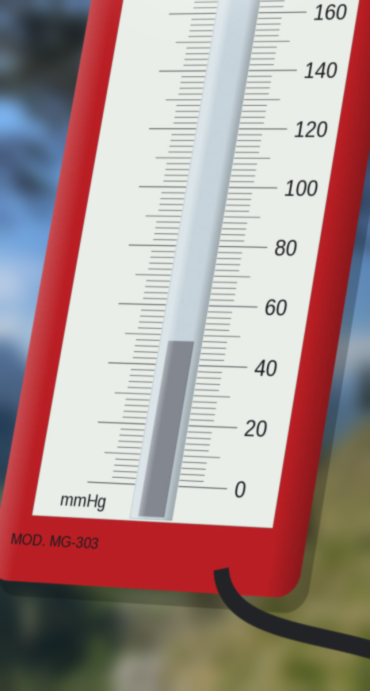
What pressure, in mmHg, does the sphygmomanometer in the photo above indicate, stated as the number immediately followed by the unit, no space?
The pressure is 48mmHg
